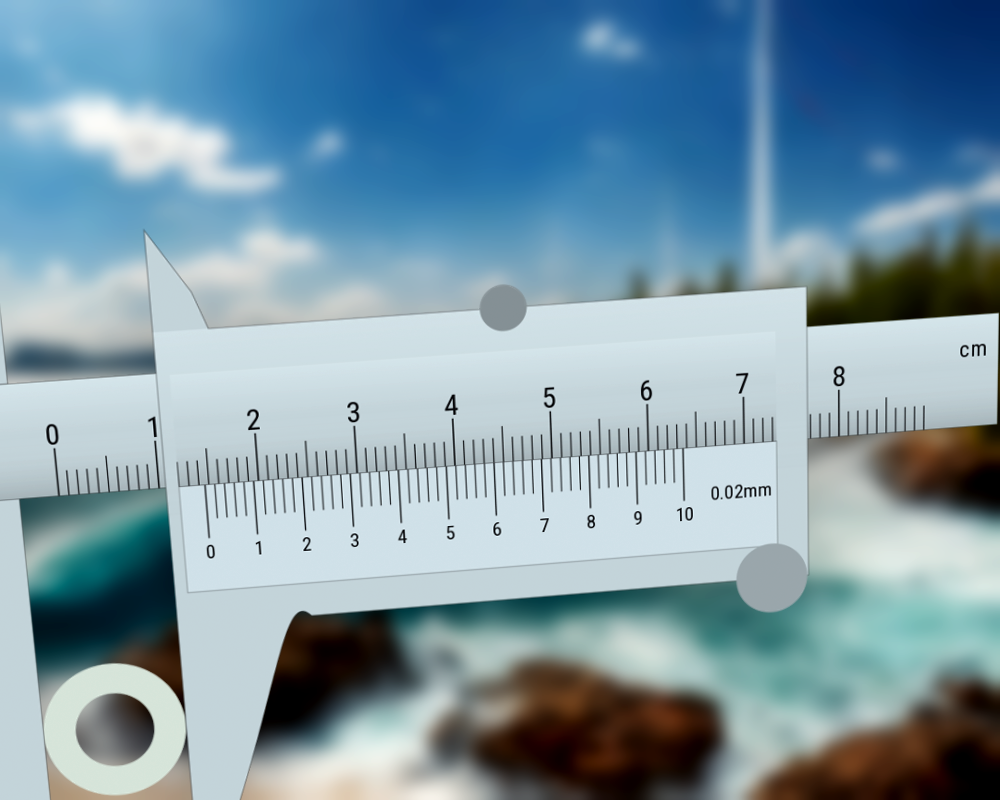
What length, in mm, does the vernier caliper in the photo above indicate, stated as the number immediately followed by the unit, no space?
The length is 14.6mm
